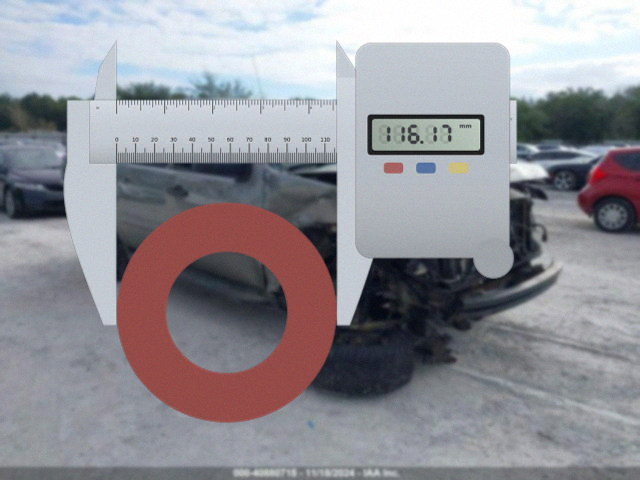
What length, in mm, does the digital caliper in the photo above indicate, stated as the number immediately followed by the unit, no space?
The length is 116.17mm
